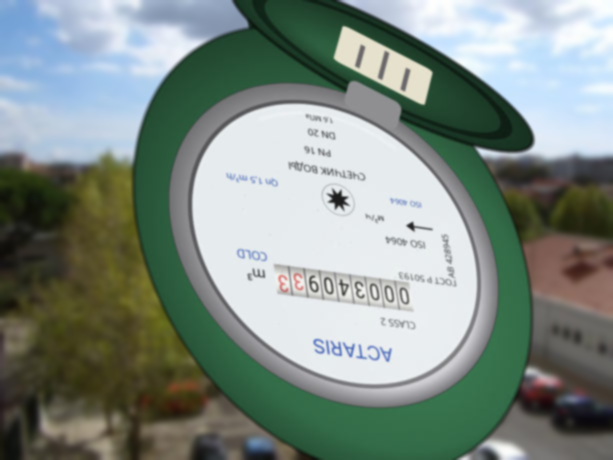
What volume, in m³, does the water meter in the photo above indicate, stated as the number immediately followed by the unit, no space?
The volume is 3409.33m³
